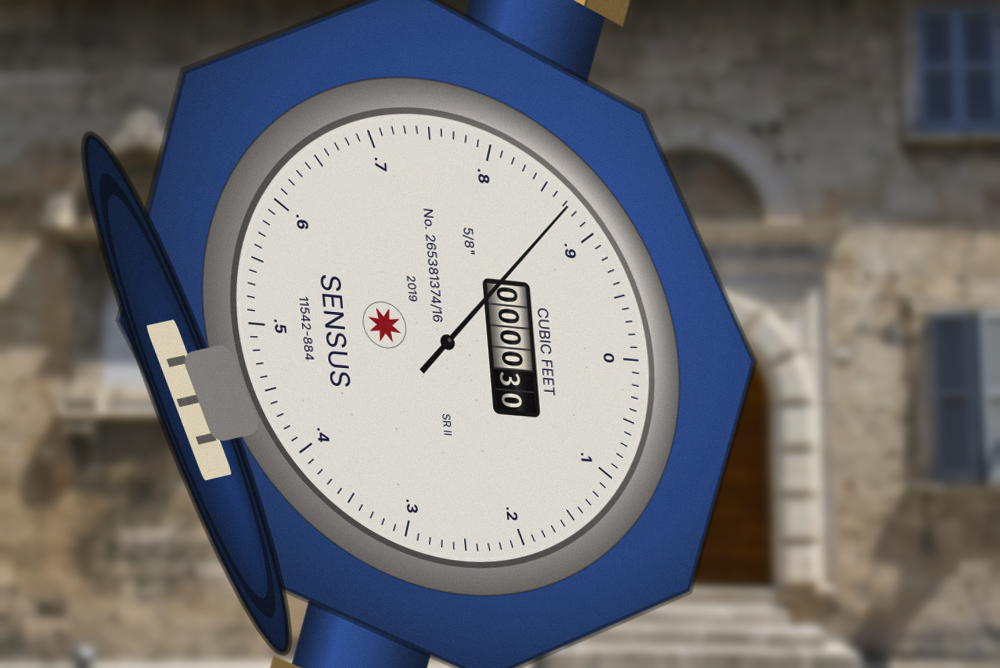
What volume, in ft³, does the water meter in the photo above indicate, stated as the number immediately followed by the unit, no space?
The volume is 29.87ft³
